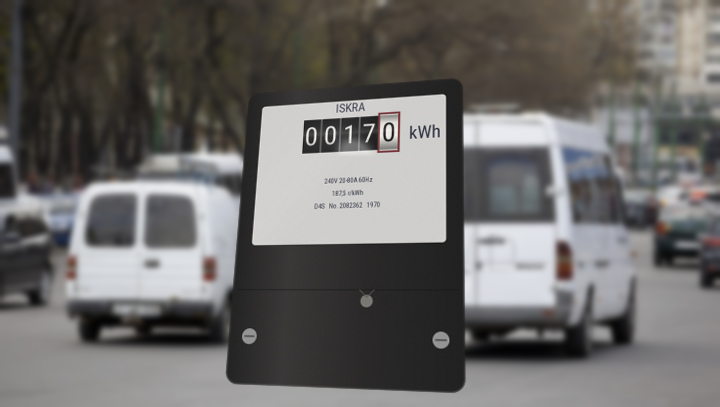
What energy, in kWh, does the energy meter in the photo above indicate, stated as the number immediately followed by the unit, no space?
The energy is 17.0kWh
